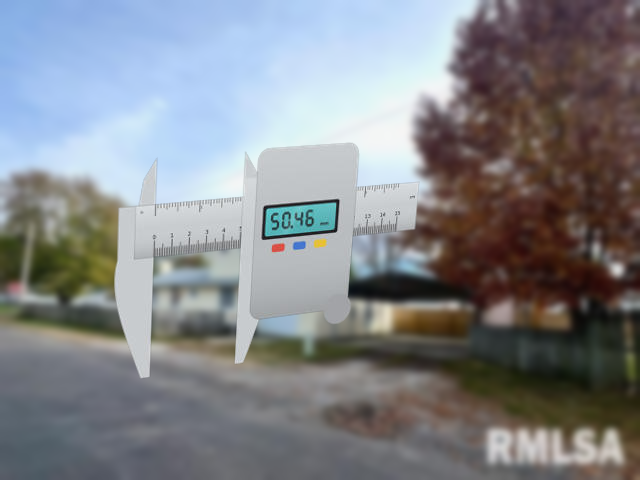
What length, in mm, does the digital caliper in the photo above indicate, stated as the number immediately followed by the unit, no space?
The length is 50.46mm
